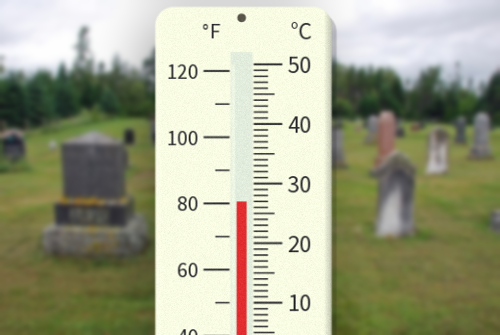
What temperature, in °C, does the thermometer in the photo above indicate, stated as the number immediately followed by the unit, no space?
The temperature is 27°C
